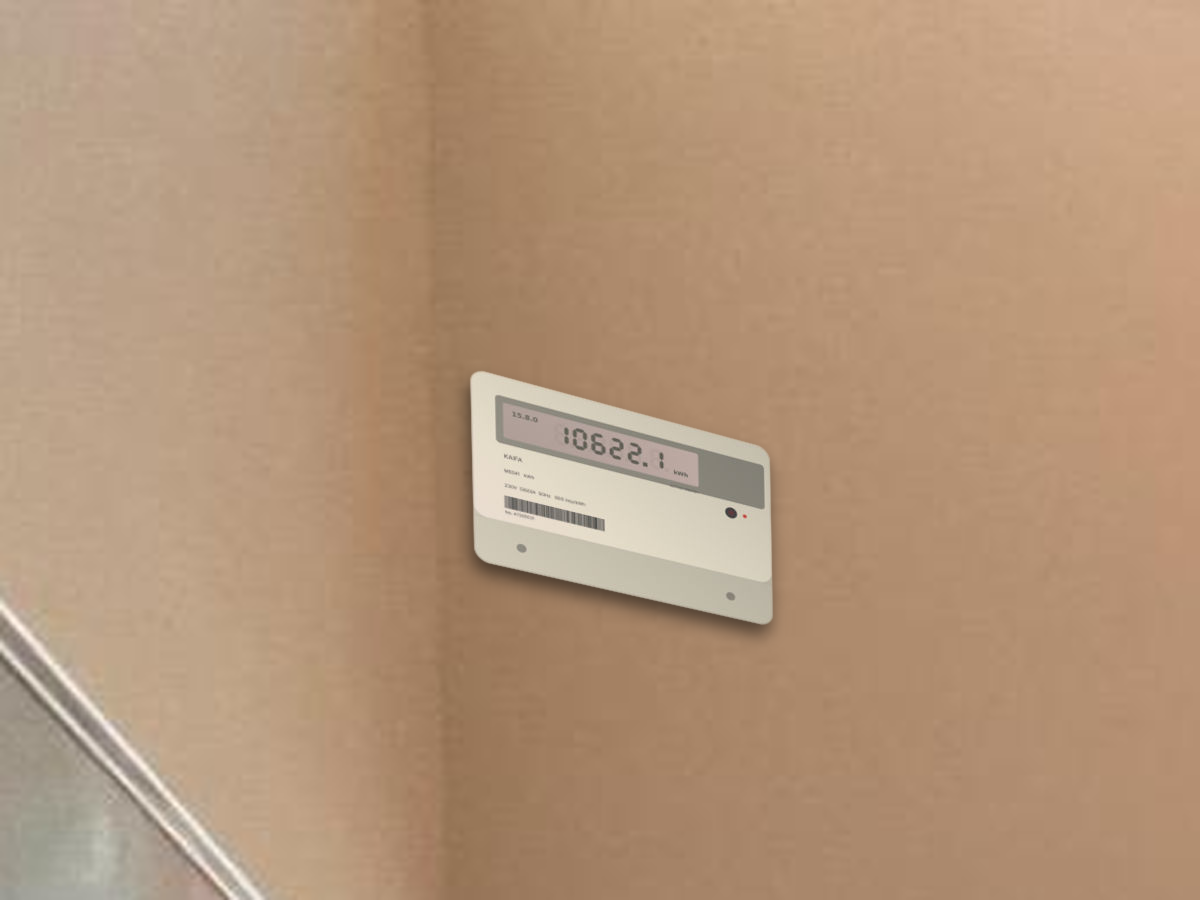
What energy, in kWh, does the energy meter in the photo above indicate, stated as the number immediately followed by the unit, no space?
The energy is 10622.1kWh
